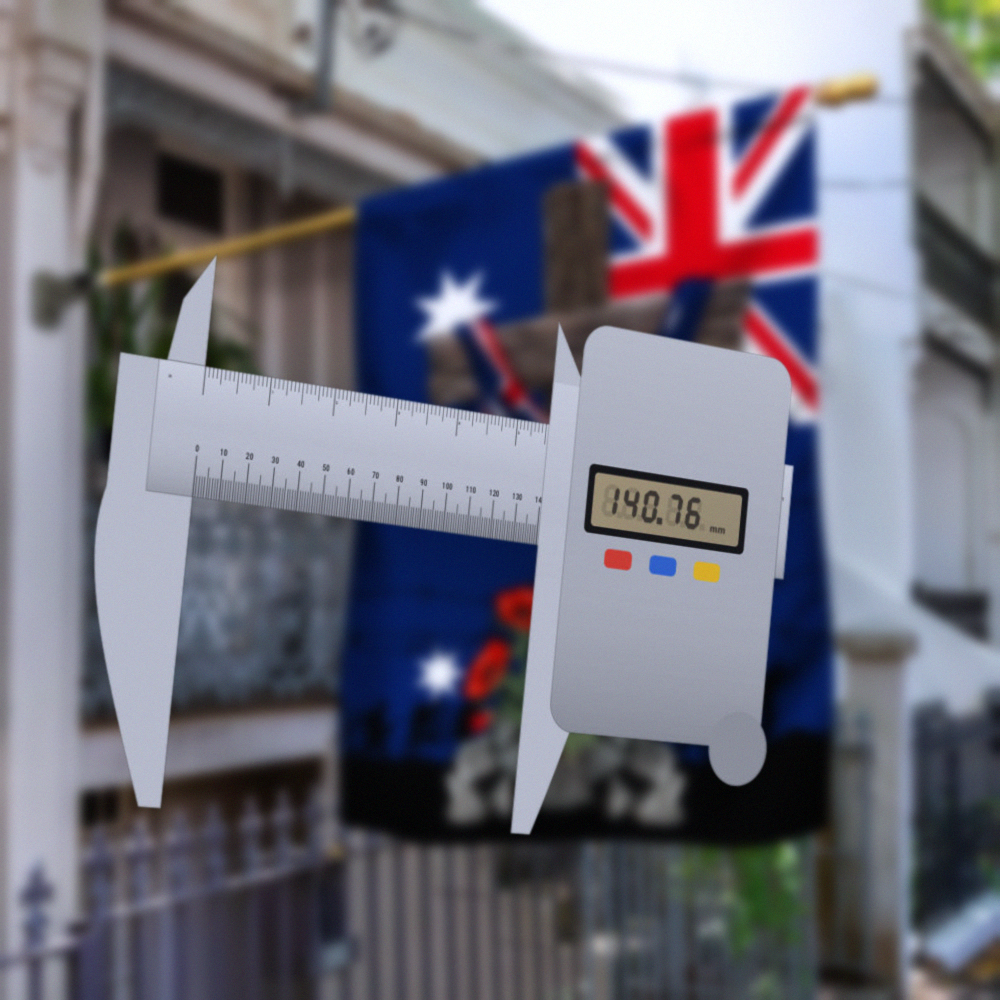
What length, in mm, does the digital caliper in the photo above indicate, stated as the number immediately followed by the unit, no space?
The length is 140.76mm
